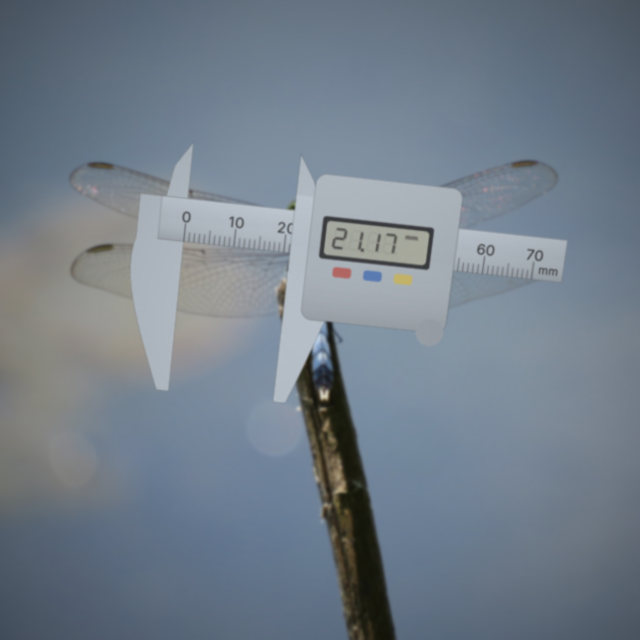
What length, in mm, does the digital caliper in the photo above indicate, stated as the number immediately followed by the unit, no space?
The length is 21.17mm
